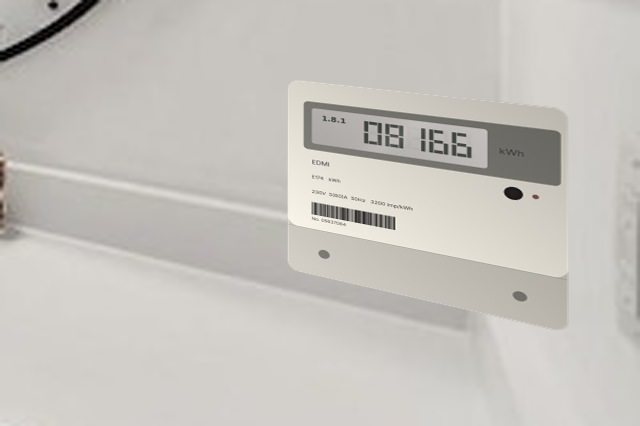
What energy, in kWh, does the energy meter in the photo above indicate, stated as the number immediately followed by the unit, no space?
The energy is 8166kWh
